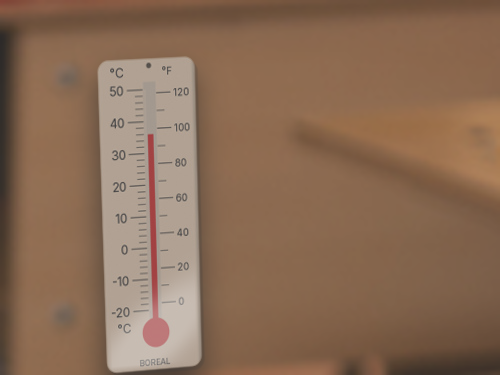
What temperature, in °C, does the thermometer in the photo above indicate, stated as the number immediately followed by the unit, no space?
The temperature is 36°C
